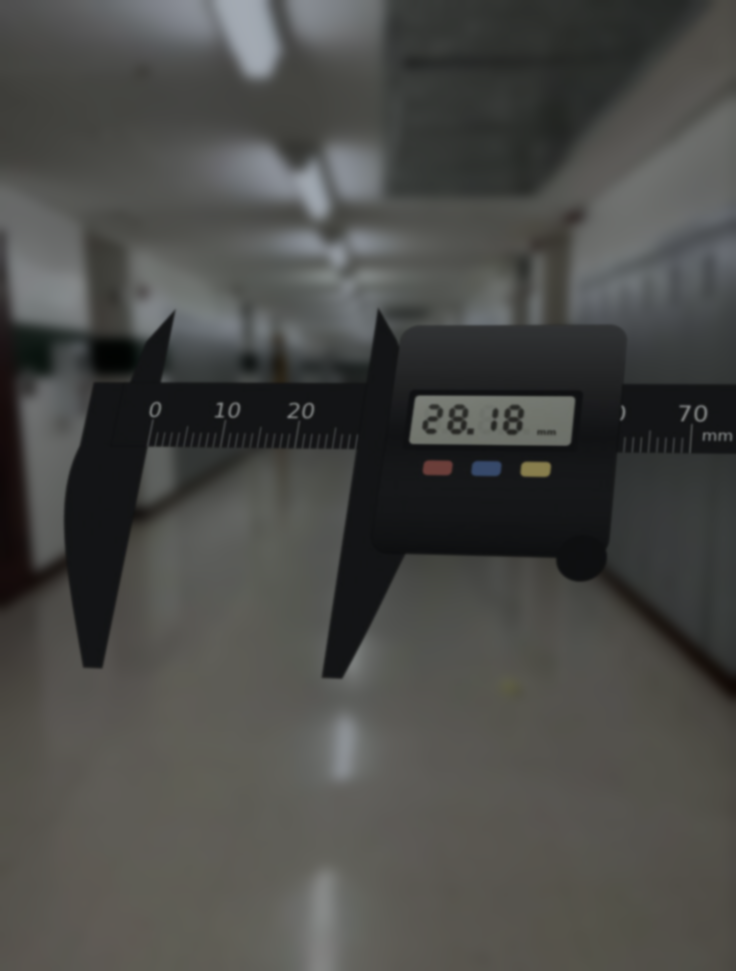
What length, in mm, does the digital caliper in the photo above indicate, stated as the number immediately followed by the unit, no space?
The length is 28.18mm
